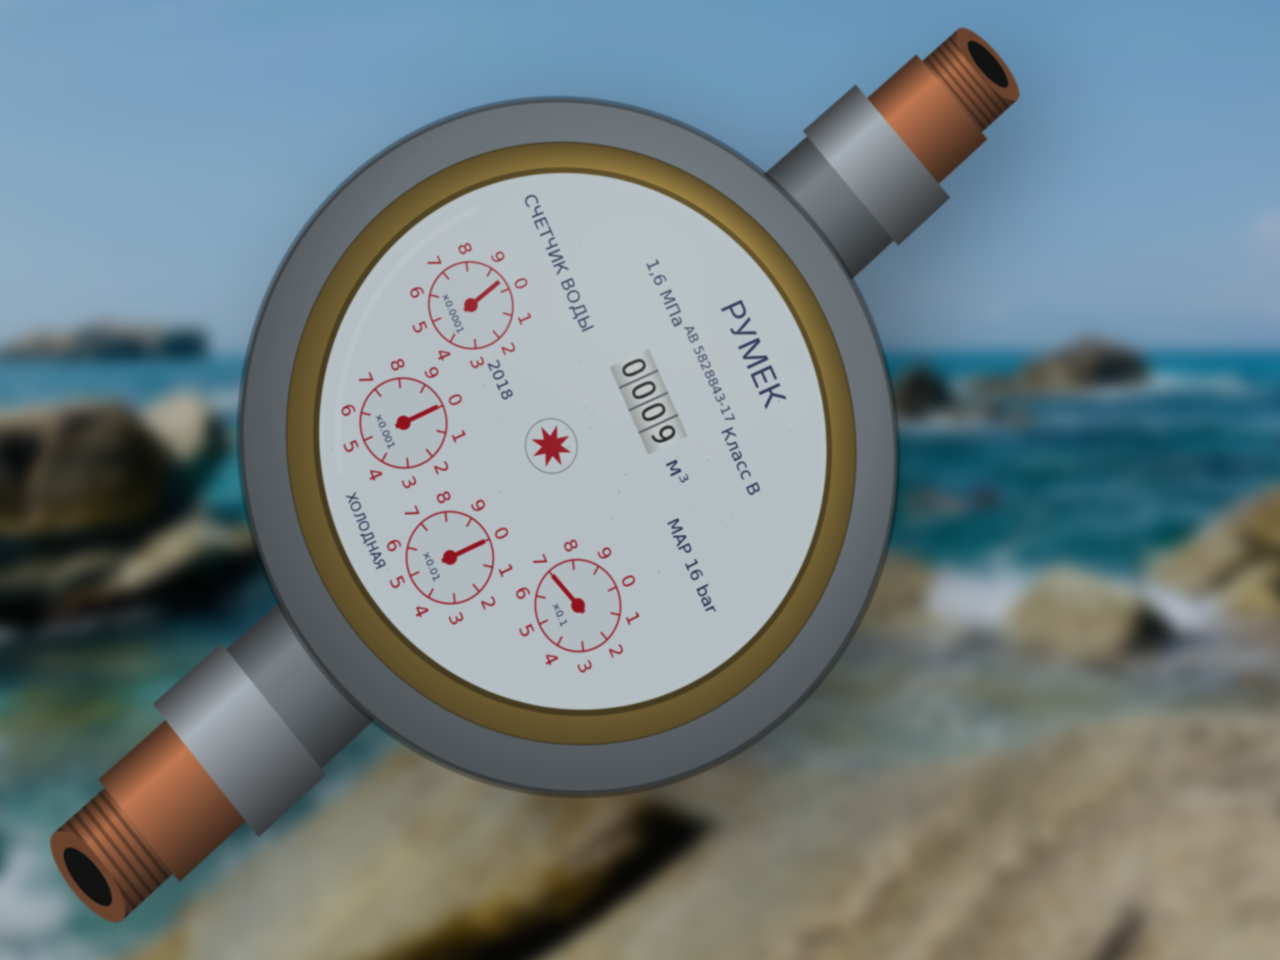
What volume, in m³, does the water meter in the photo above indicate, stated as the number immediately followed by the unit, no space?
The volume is 9.6999m³
